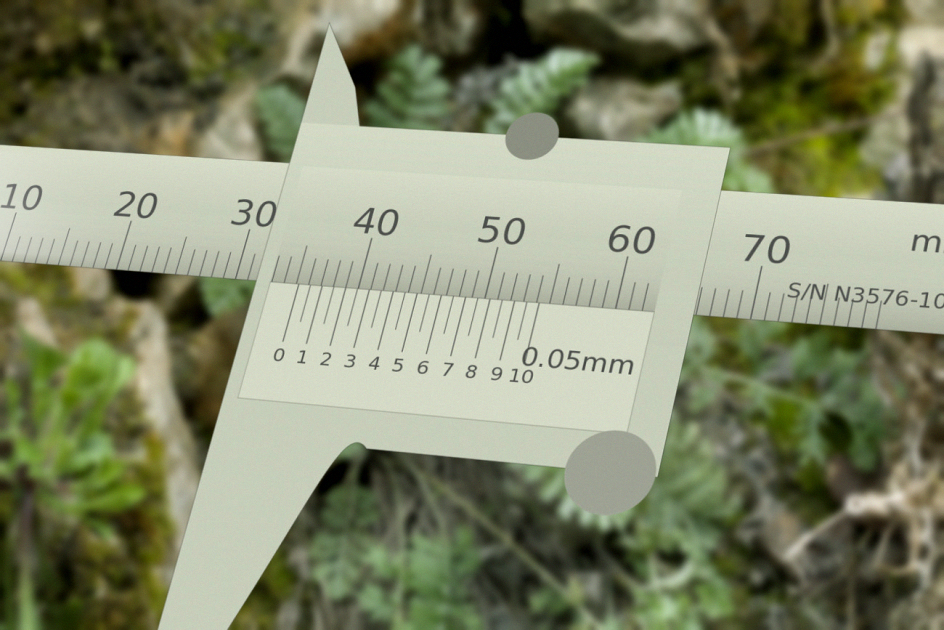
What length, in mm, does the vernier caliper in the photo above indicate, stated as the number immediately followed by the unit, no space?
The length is 35.2mm
